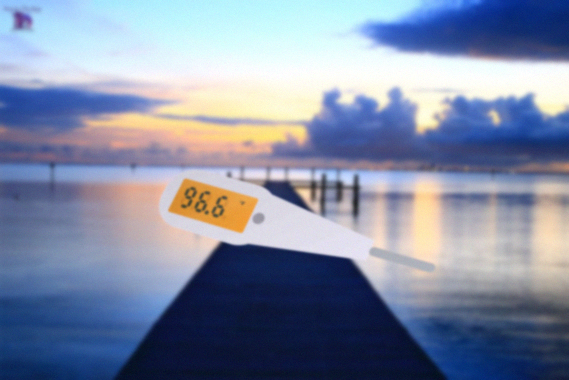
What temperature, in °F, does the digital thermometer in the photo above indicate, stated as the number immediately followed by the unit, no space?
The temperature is 96.6°F
